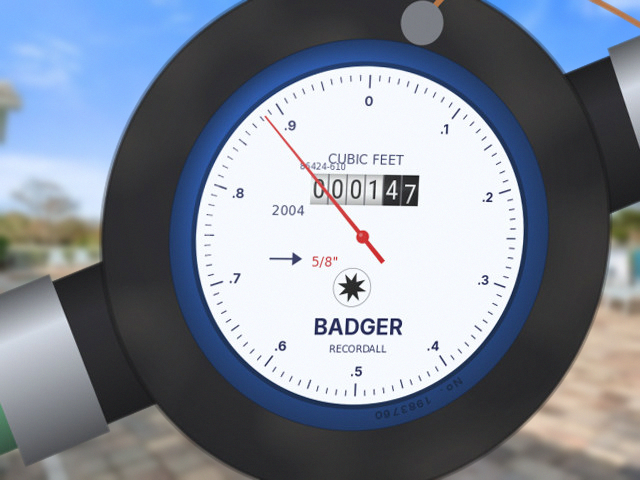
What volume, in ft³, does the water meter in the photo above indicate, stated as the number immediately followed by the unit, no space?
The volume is 146.88ft³
